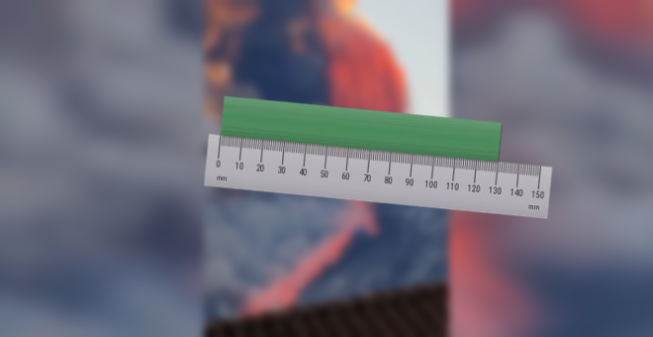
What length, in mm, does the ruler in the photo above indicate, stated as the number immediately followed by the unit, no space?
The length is 130mm
